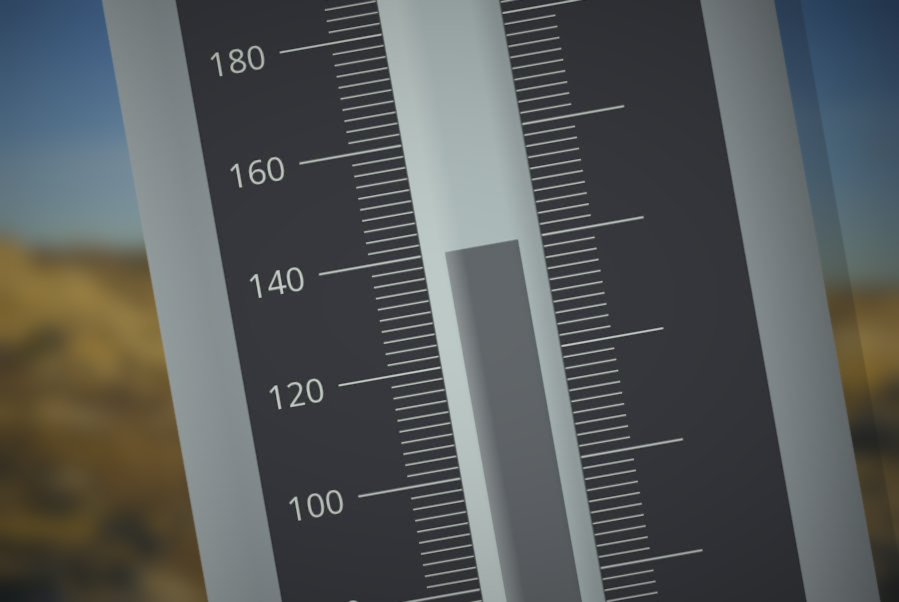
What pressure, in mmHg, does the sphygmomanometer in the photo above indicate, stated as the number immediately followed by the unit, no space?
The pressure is 140mmHg
